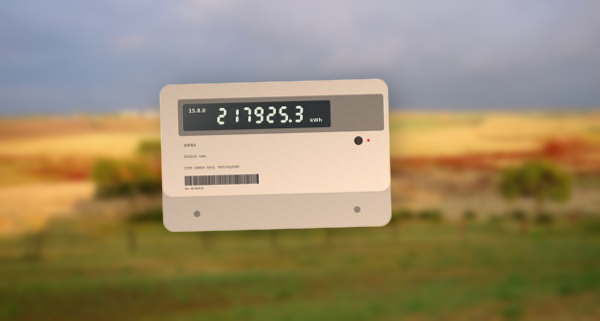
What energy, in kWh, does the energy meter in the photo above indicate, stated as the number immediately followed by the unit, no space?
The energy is 217925.3kWh
